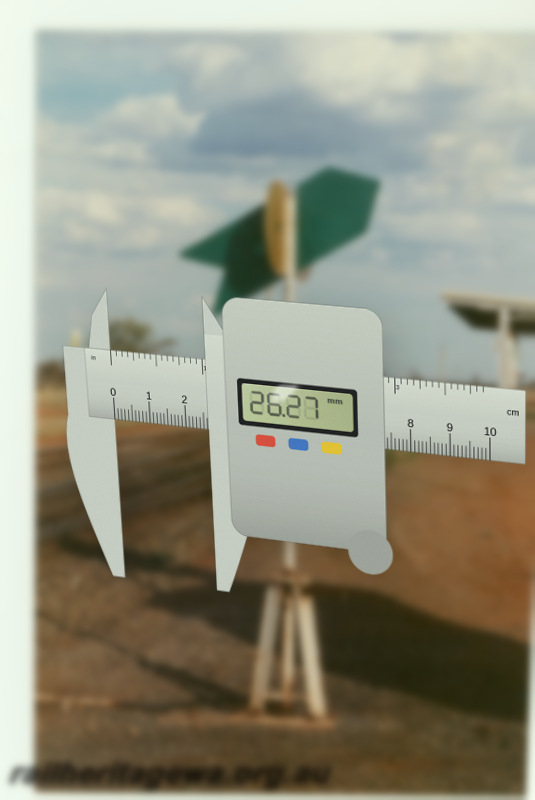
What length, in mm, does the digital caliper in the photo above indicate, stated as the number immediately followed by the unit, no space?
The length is 26.27mm
